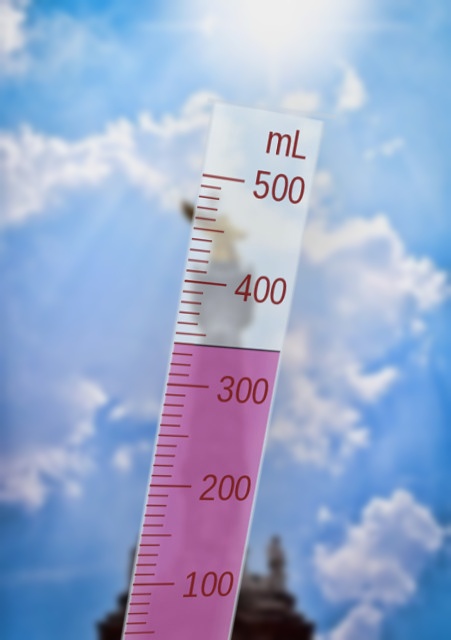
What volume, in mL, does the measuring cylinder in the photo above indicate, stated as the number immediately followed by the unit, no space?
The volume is 340mL
